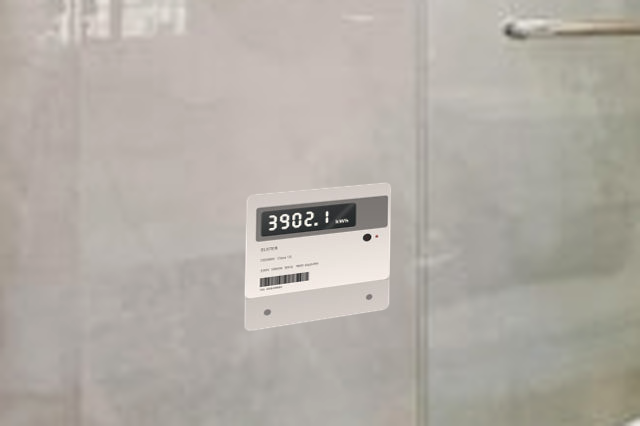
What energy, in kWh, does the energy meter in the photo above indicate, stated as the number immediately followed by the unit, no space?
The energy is 3902.1kWh
